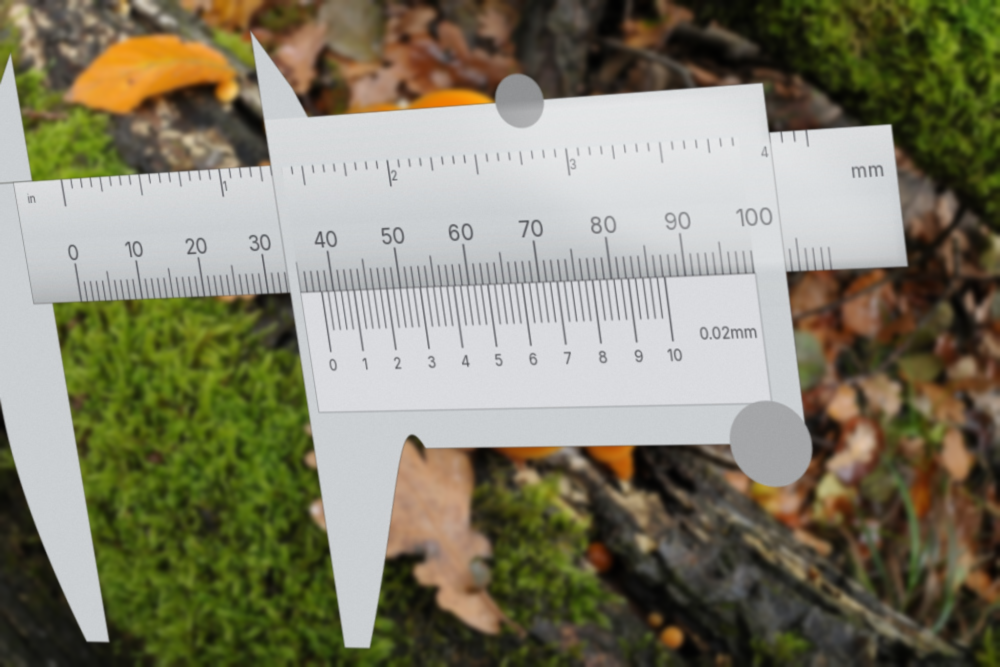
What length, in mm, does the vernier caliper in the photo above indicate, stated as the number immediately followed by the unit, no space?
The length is 38.2mm
